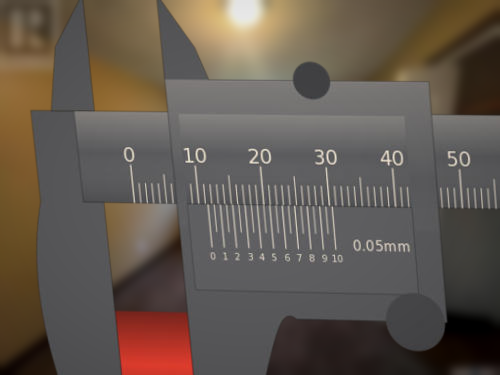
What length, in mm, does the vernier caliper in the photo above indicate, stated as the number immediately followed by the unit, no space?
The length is 11.4mm
